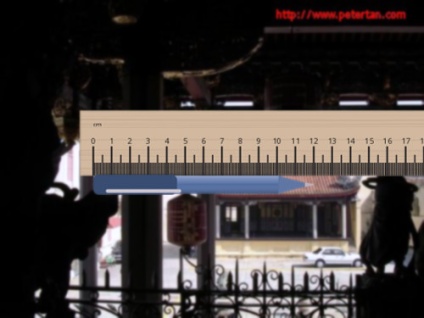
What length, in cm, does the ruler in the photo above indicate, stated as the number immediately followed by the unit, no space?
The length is 12cm
